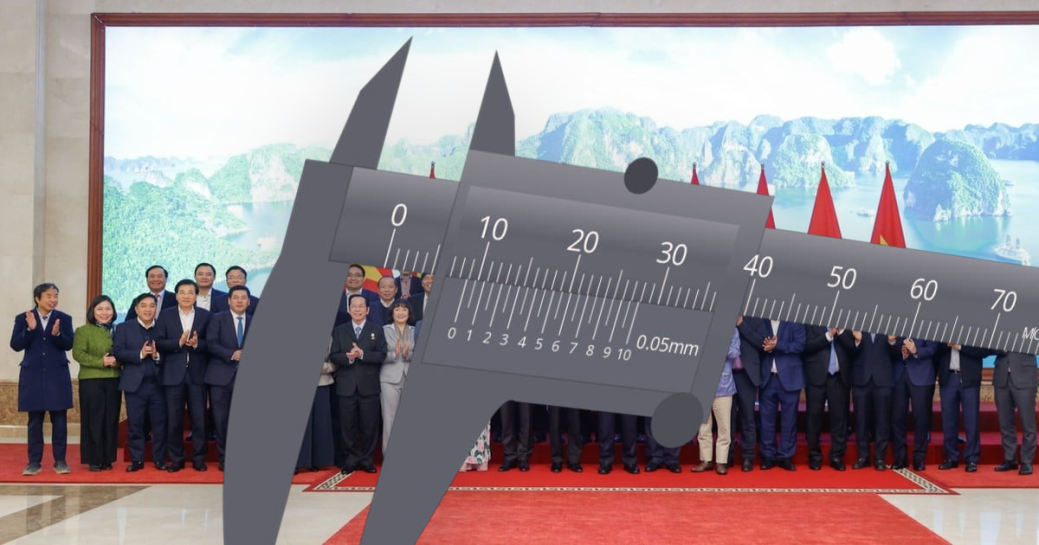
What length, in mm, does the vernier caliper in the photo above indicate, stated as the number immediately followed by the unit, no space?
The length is 8.8mm
